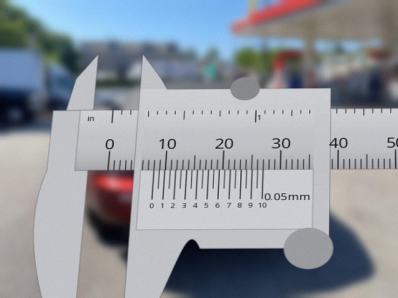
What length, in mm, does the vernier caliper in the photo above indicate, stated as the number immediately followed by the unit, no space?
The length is 8.0mm
